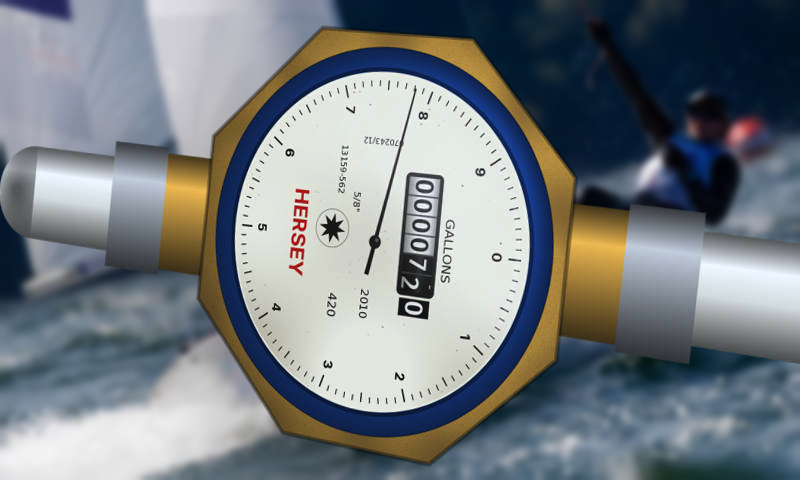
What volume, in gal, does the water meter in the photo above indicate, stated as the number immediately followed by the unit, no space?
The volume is 717.8gal
